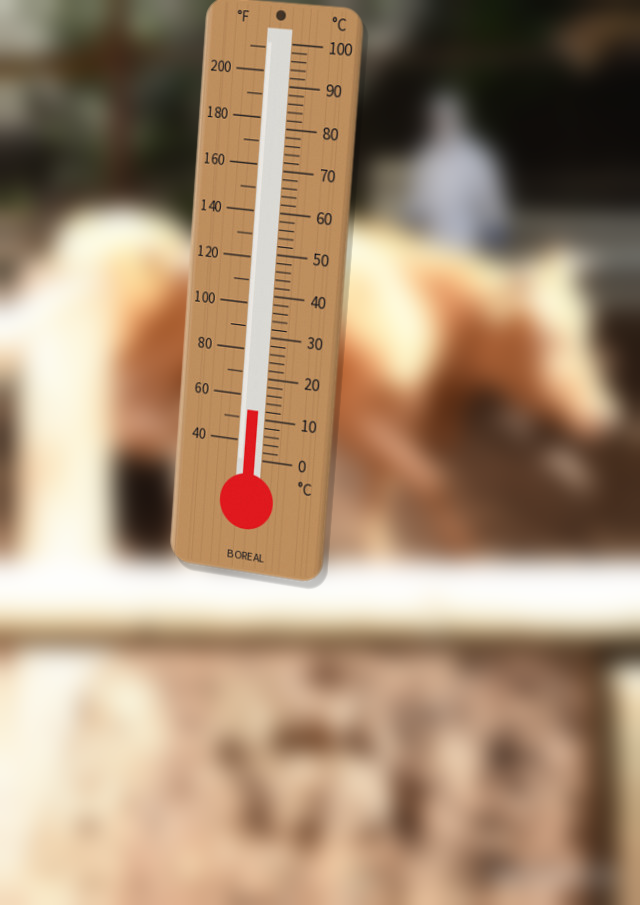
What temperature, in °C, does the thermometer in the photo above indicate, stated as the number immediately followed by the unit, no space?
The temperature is 12°C
